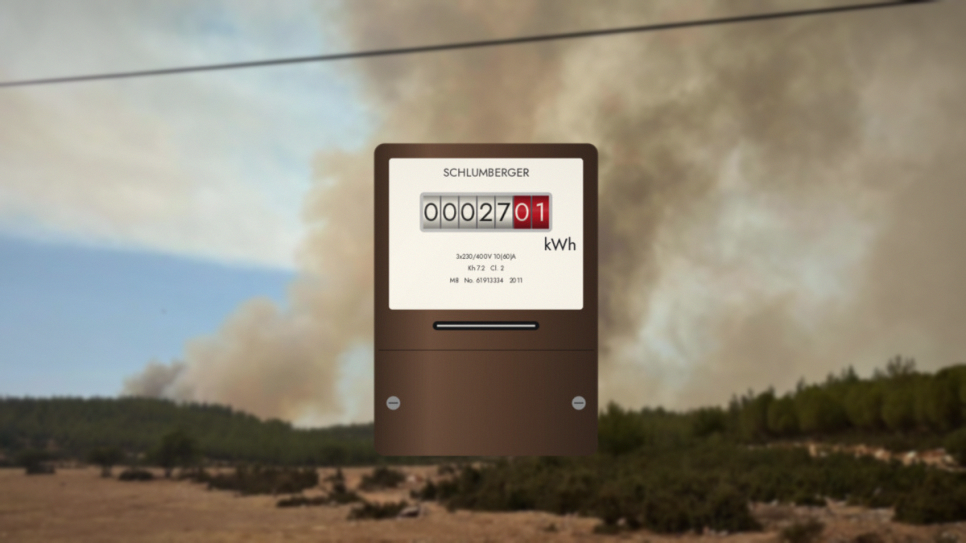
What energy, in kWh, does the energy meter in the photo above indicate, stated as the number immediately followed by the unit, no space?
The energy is 27.01kWh
